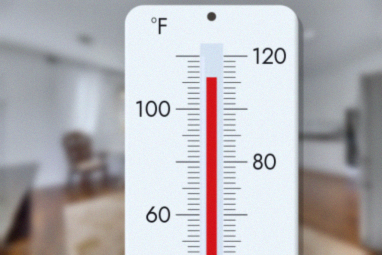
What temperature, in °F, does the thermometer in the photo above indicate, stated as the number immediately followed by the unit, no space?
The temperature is 112°F
